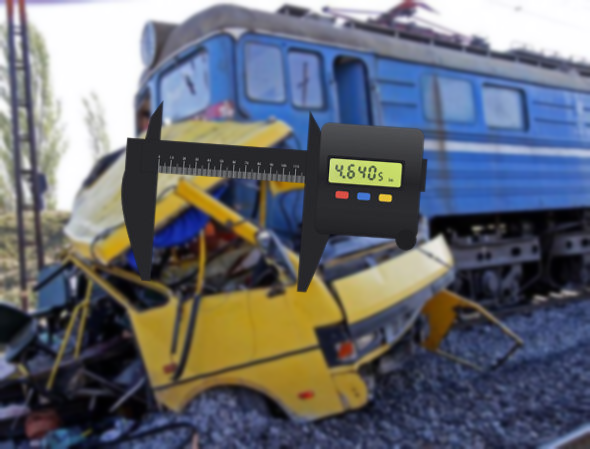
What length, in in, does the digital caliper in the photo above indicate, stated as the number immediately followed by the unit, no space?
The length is 4.6405in
